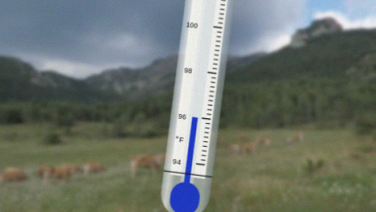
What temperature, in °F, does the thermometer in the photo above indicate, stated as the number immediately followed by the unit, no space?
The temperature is 96°F
